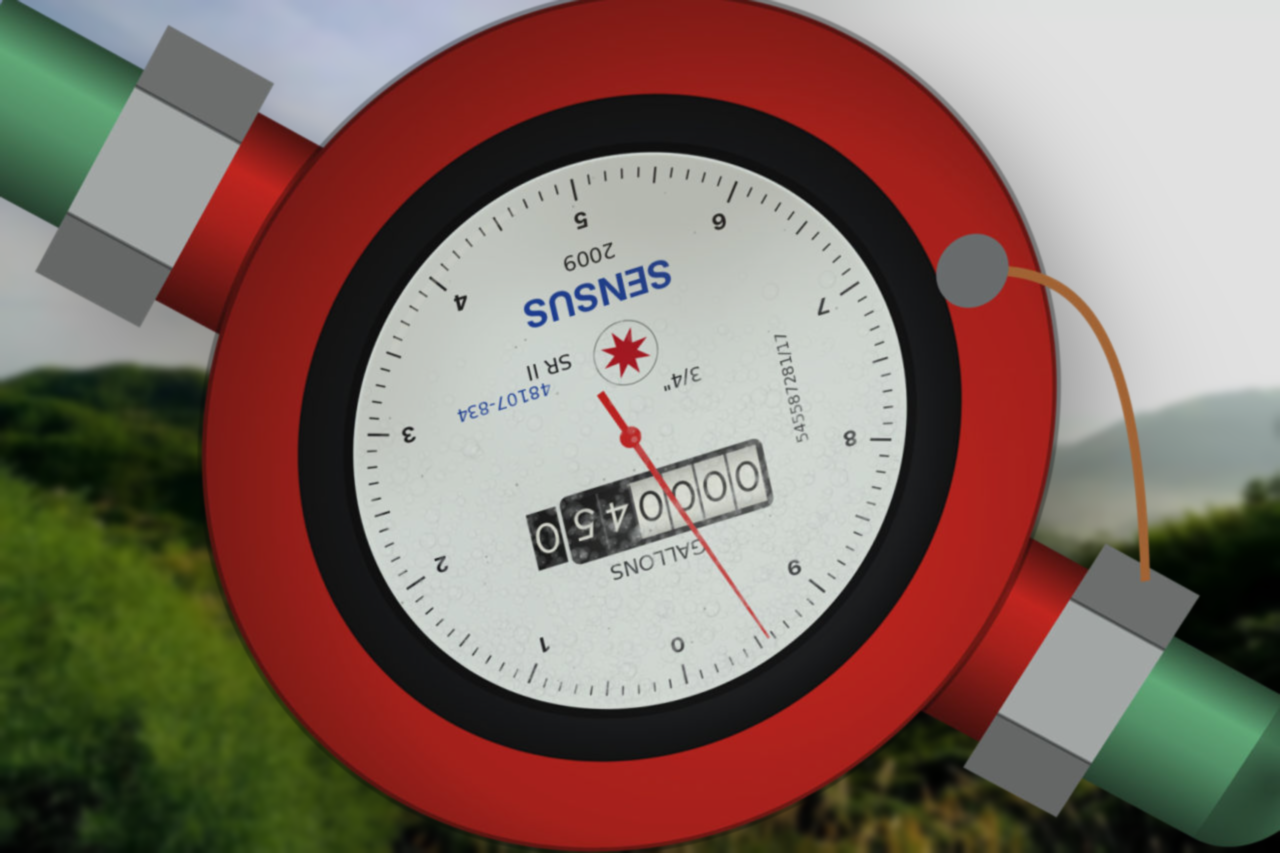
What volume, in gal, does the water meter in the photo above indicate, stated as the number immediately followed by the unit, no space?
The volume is 449.4gal
